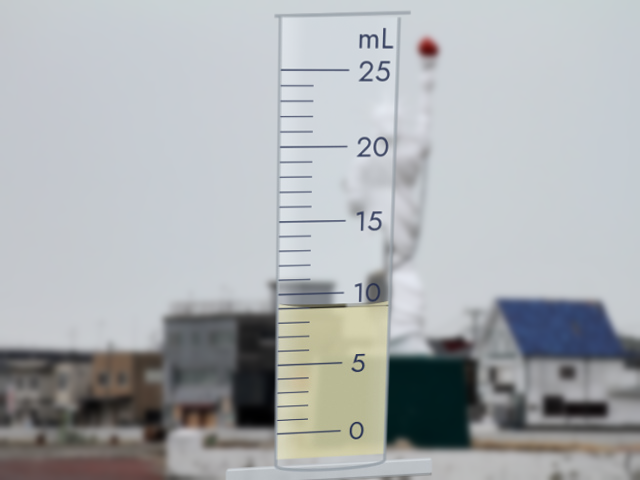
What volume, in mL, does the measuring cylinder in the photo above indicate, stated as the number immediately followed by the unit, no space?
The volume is 9mL
